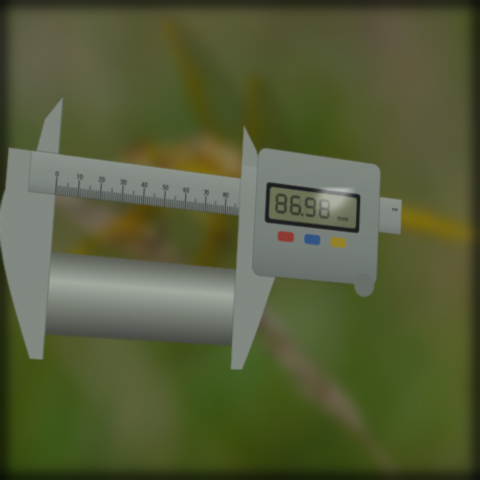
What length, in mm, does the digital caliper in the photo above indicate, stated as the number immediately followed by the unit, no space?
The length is 86.98mm
